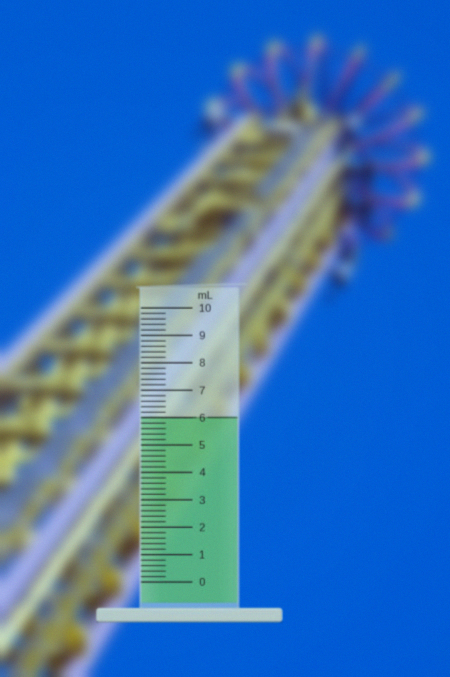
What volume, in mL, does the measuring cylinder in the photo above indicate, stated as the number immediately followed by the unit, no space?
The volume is 6mL
